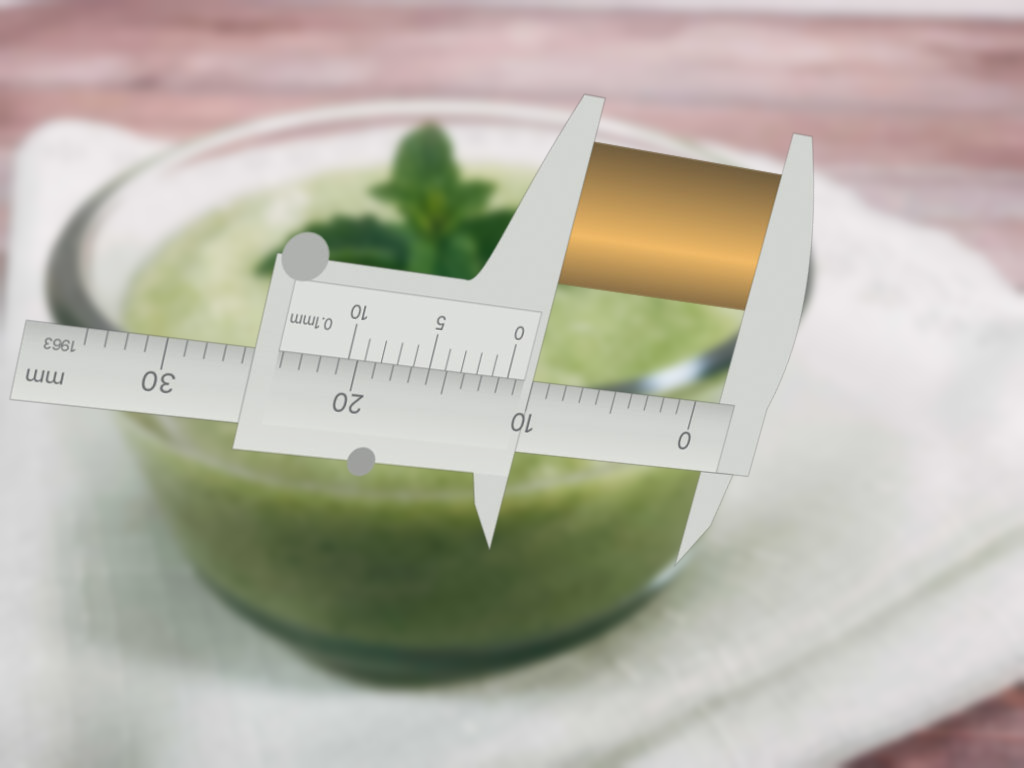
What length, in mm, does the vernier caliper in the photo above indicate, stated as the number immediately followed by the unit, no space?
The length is 11.5mm
